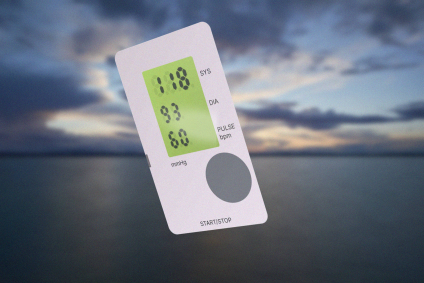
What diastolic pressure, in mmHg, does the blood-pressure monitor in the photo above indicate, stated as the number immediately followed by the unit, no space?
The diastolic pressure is 93mmHg
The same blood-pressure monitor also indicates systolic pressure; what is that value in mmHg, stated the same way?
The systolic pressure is 118mmHg
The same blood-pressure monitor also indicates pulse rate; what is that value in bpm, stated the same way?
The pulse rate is 60bpm
